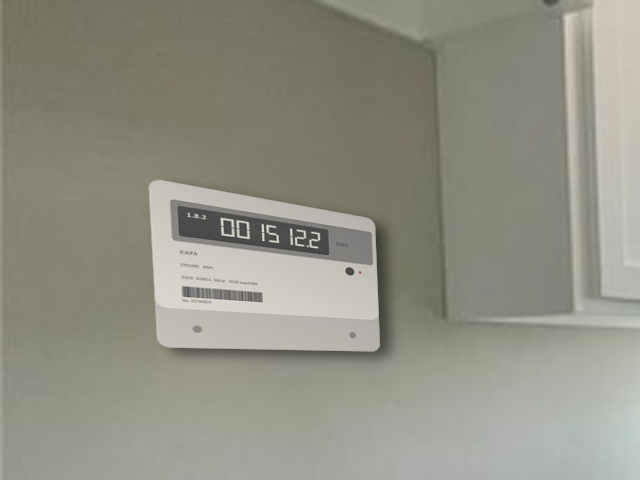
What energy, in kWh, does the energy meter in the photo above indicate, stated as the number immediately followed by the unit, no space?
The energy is 1512.2kWh
